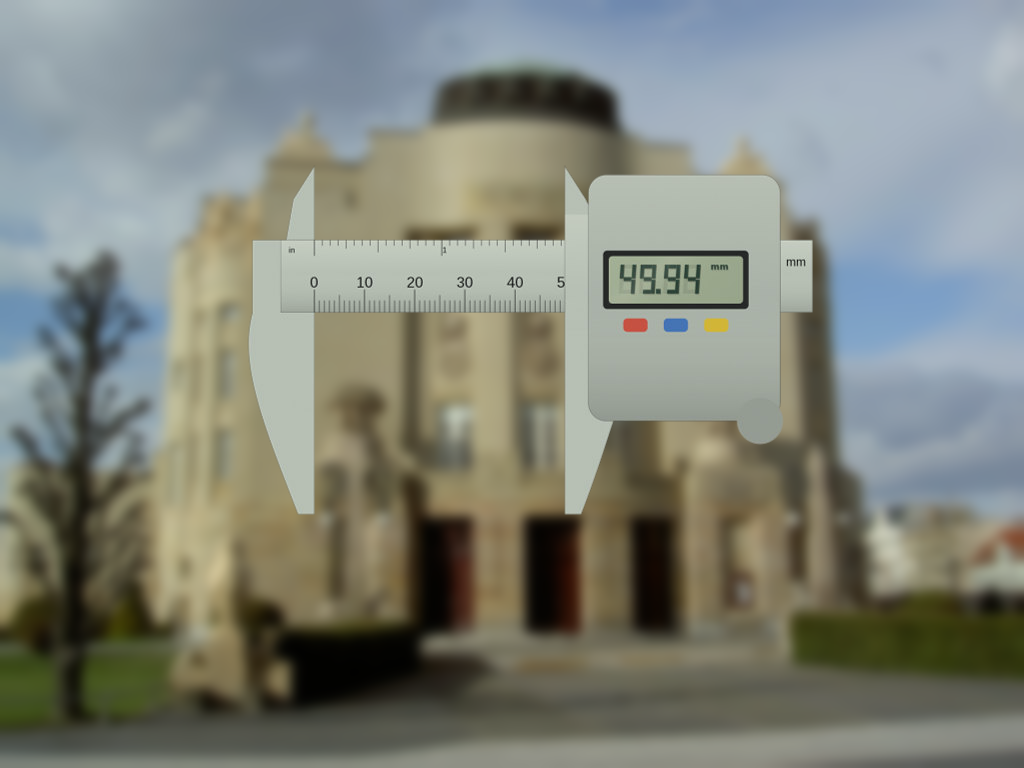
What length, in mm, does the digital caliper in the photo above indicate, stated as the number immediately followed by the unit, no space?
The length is 49.94mm
